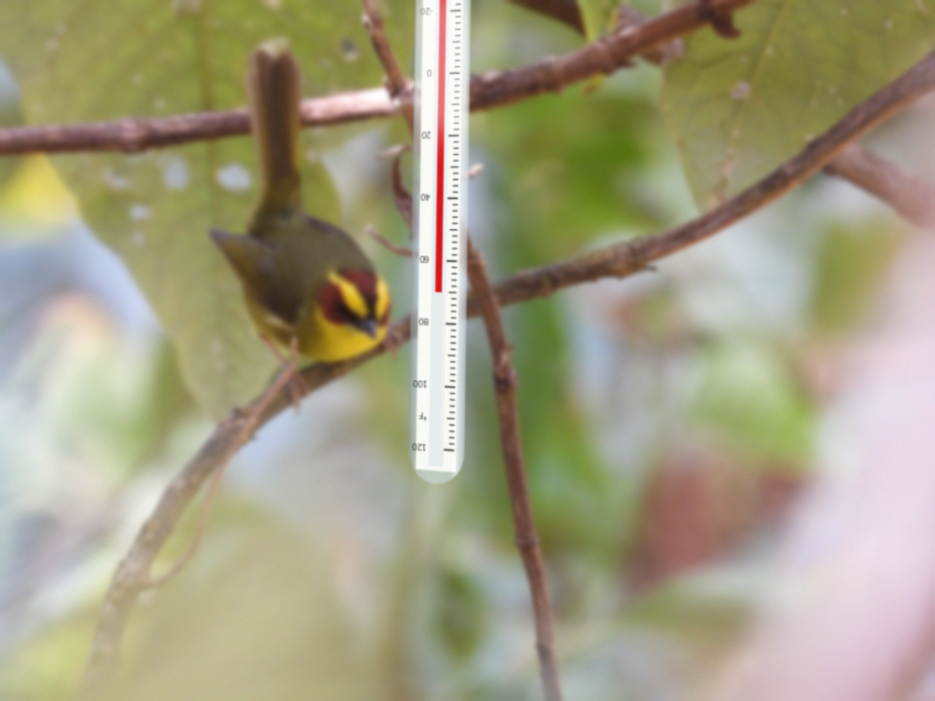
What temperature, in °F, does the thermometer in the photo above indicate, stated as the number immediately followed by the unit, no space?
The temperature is 70°F
